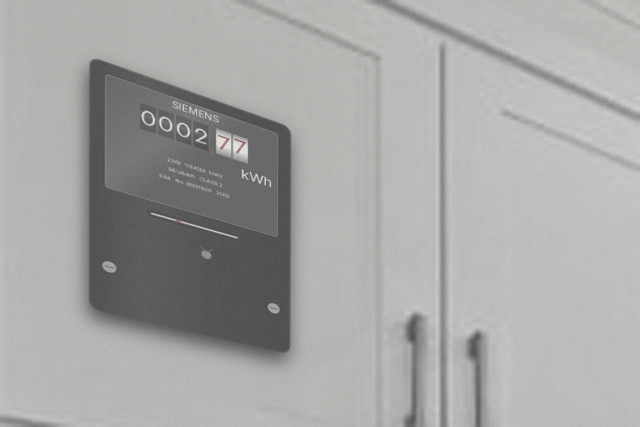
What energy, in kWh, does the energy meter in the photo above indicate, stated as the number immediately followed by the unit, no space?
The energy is 2.77kWh
